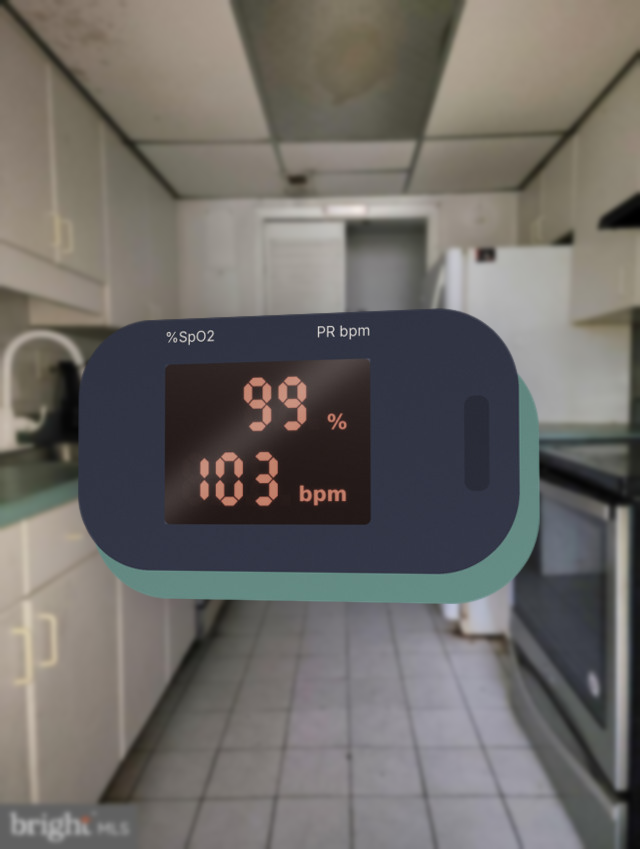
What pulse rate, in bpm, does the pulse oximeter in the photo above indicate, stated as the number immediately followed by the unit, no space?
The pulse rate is 103bpm
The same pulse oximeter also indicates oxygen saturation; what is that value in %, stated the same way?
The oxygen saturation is 99%
